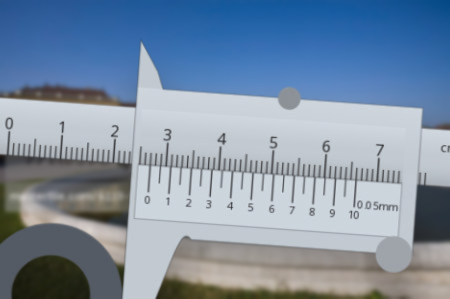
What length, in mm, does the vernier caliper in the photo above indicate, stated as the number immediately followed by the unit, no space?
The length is 27.0mm
